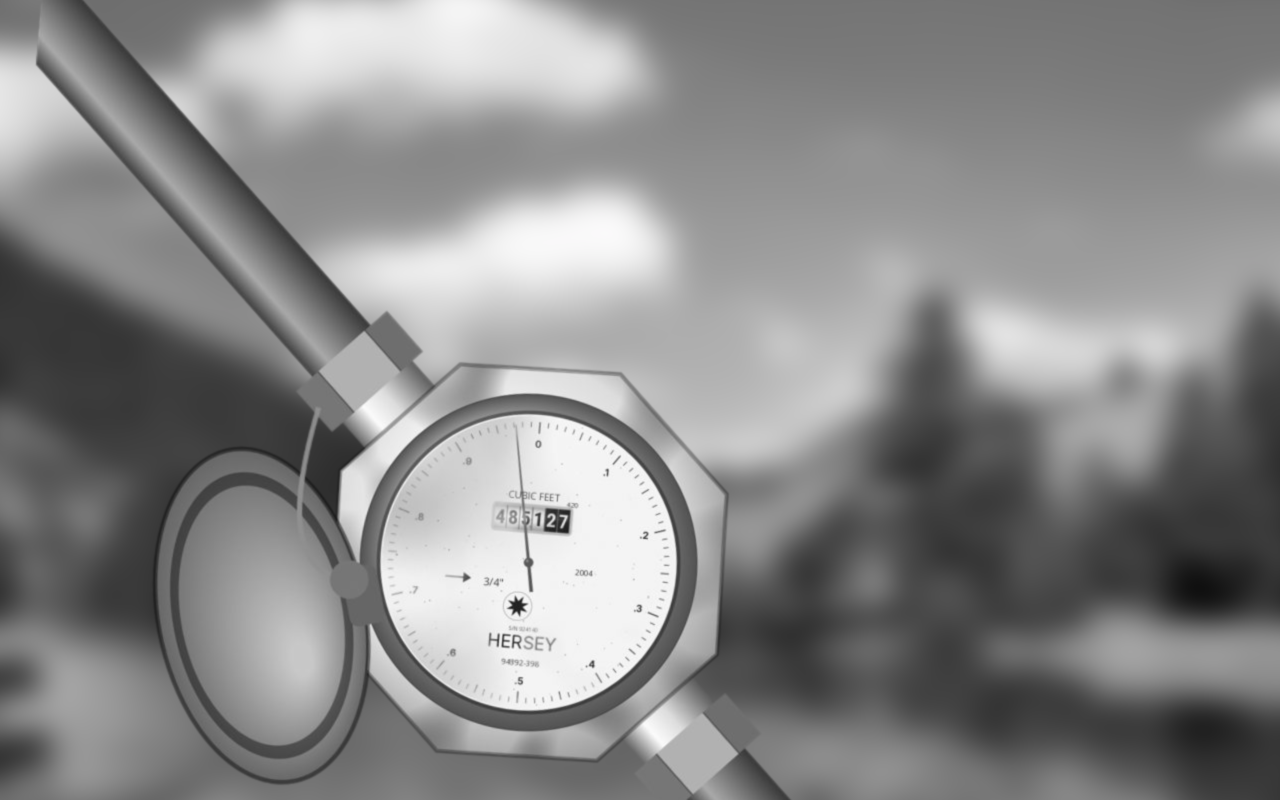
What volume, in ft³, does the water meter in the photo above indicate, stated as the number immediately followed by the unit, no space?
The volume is 485126.97ft³
